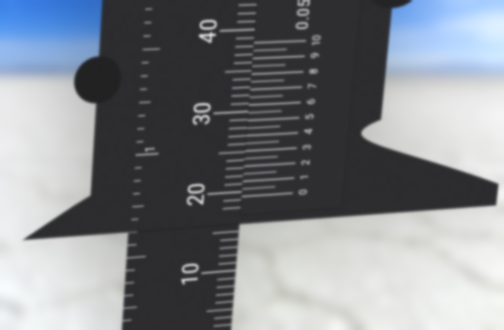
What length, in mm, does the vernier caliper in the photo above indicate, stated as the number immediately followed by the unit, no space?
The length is 19.4mm
